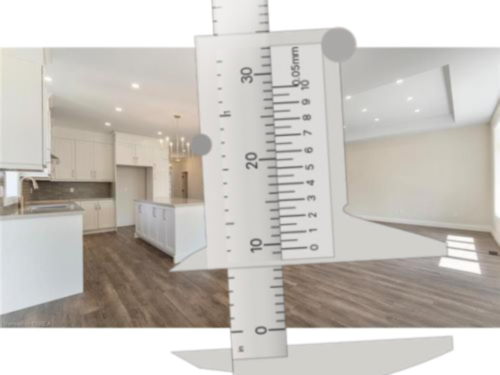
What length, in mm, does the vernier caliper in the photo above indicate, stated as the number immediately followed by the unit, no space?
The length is 9.4mm
